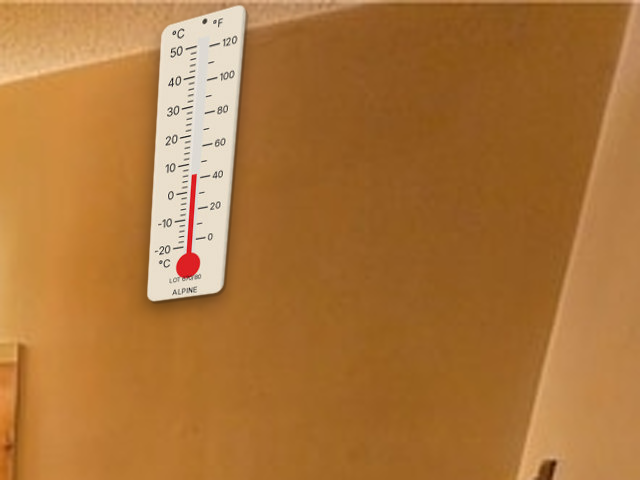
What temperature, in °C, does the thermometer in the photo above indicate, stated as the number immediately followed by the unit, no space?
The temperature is 6°C
